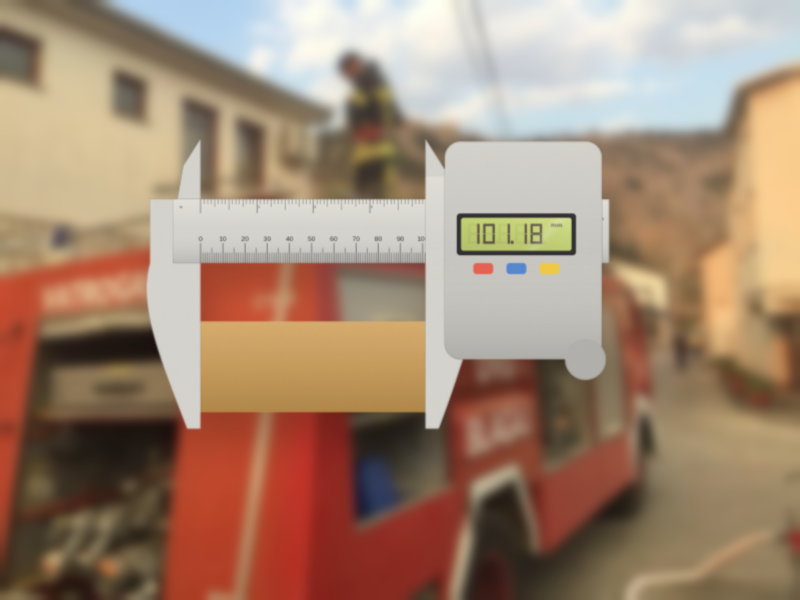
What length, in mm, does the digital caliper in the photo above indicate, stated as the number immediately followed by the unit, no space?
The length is 101.18mm
